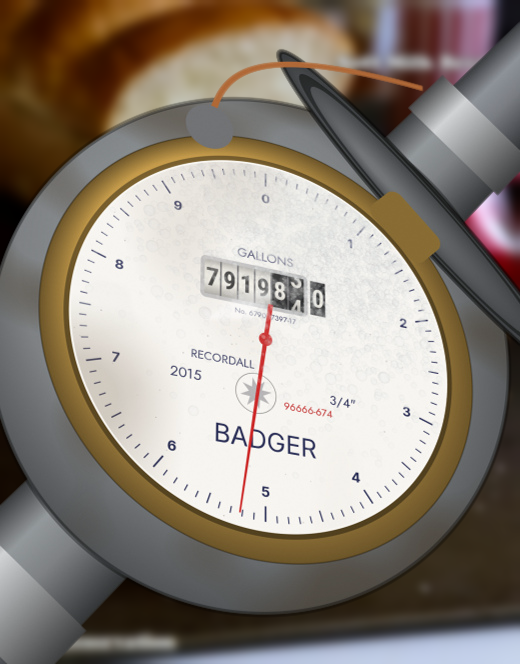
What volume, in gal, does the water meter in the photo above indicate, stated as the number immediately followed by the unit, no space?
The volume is 7919835.2gal
